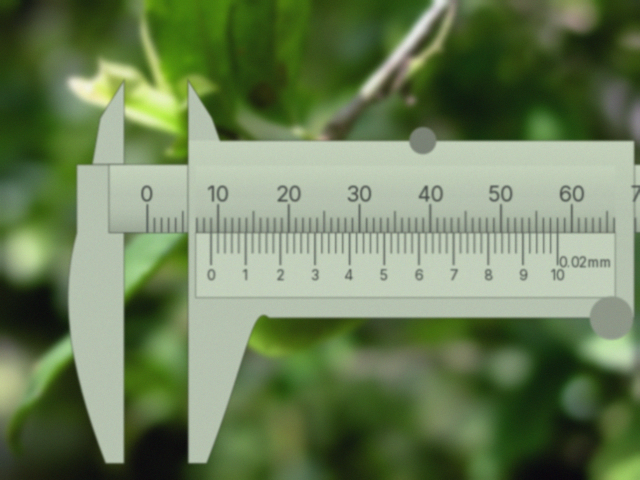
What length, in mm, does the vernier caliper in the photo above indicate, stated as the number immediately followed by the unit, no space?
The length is 9.0mm
